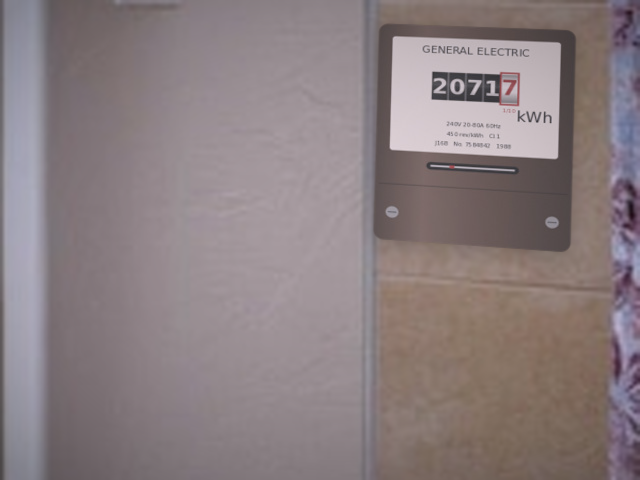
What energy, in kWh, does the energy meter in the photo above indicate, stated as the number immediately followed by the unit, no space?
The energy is 2071.7kWh
